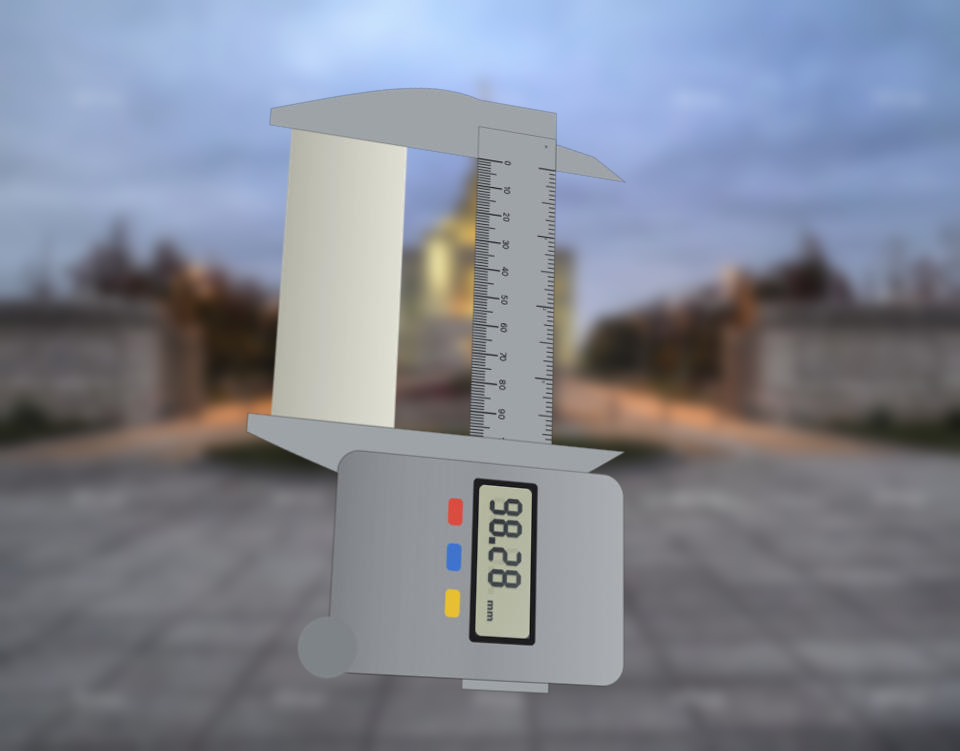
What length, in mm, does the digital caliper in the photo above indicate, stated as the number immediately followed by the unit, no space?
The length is 98.28mm
